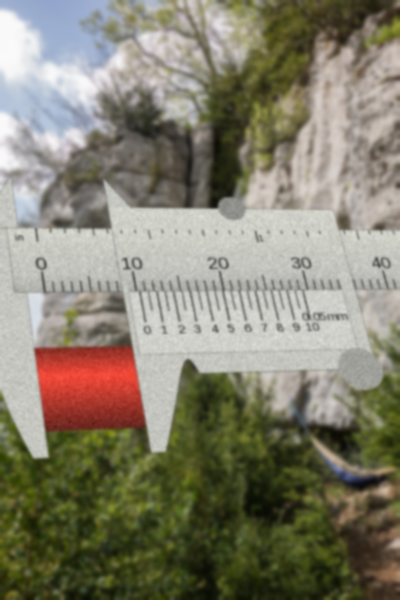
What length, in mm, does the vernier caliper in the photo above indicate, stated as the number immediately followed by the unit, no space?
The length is 10.4mm
